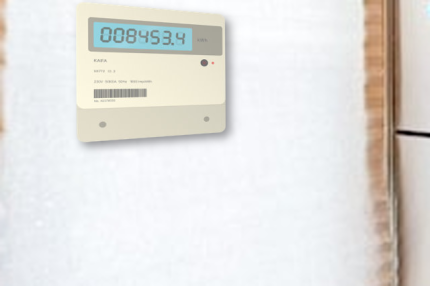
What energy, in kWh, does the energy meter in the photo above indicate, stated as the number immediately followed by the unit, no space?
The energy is 8453.4kWh
